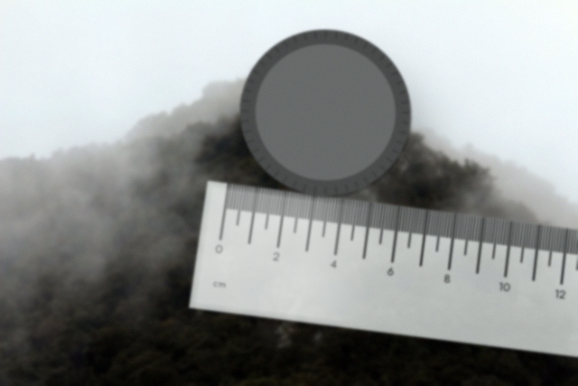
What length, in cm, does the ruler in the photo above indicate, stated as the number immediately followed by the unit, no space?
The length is 6cm
